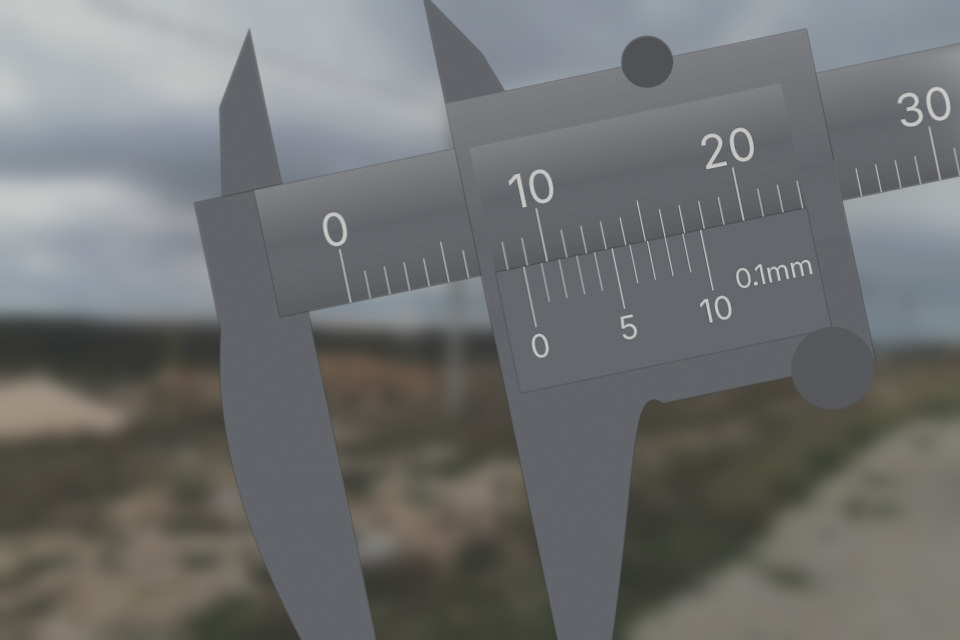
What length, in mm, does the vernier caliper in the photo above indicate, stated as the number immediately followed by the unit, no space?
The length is 8.8mm
